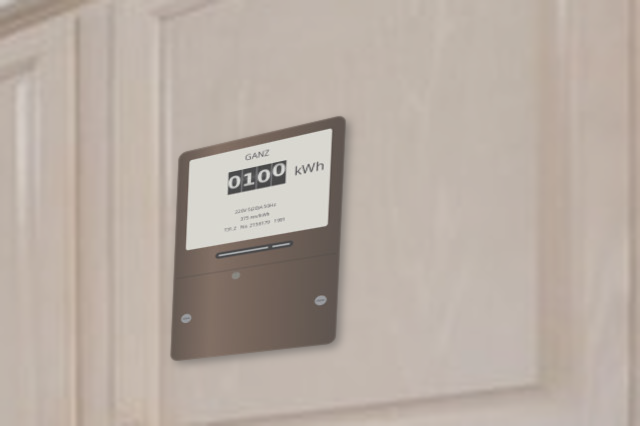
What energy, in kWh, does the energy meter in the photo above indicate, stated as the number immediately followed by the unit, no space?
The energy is 100kWh
